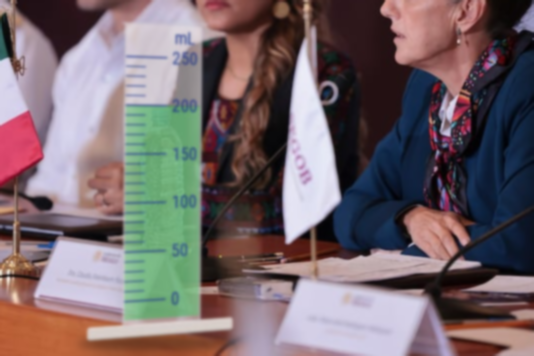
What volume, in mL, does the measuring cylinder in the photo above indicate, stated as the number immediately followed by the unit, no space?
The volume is 200mL
